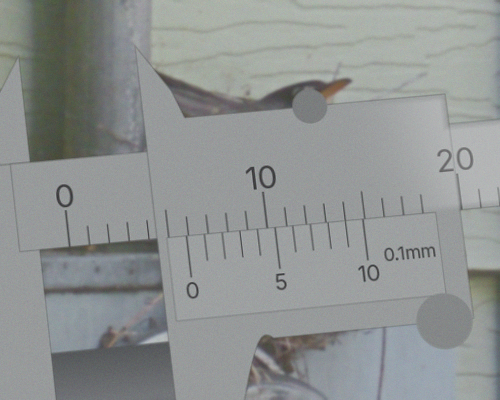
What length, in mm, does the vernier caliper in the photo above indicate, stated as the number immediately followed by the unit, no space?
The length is 5.9mm
